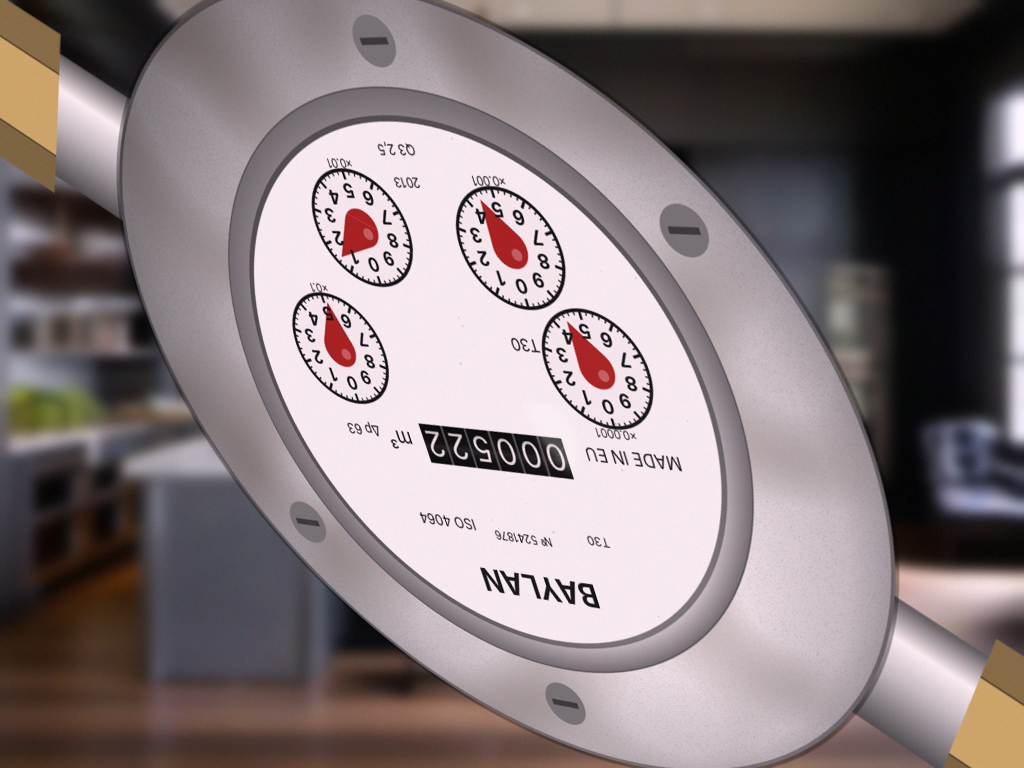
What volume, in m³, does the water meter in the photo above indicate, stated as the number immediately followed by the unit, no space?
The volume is 522.5144m³
